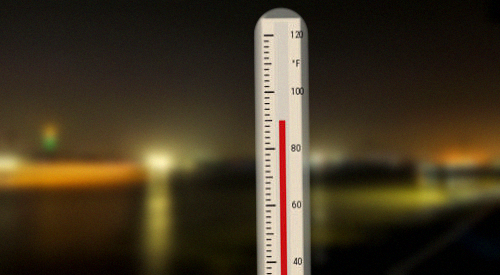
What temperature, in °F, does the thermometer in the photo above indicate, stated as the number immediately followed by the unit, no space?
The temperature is 90°F
